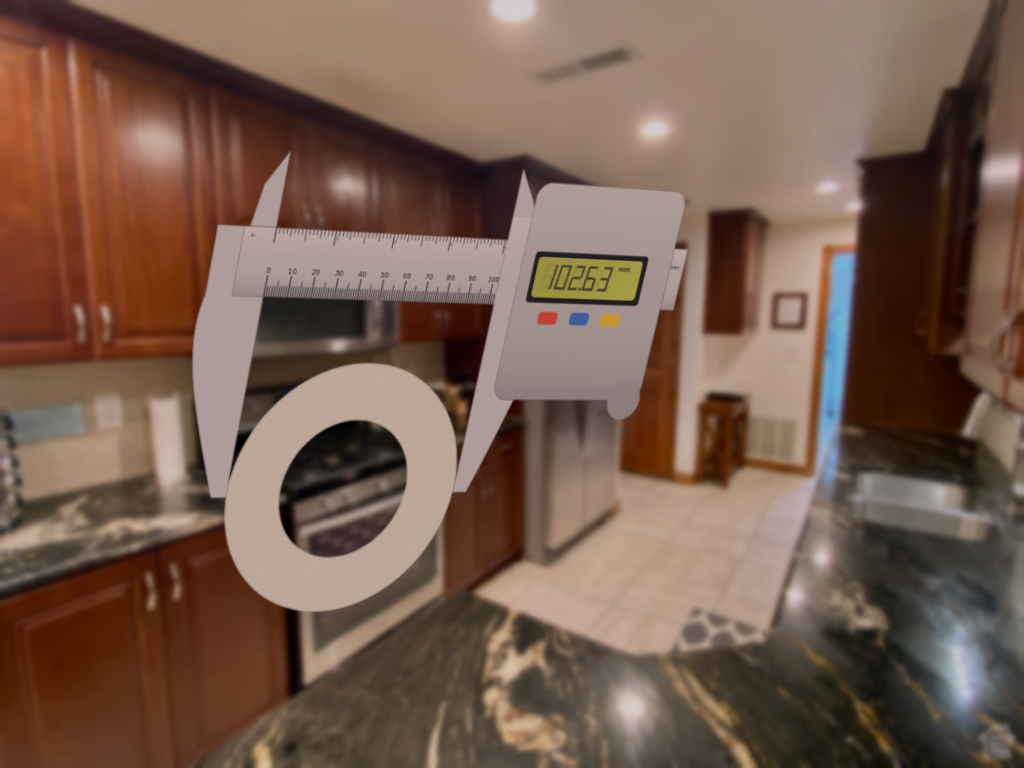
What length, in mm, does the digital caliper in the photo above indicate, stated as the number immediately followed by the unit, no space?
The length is 102.63mm
